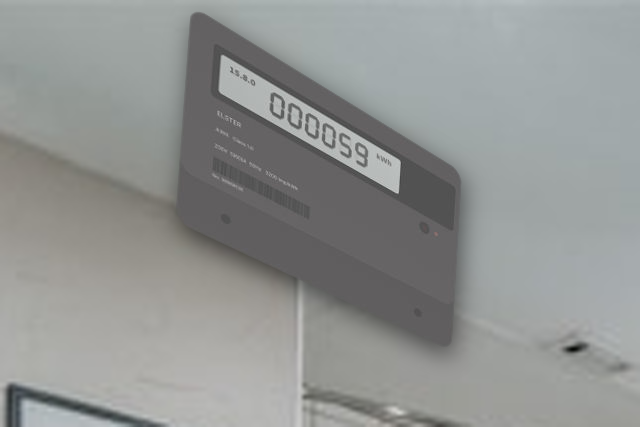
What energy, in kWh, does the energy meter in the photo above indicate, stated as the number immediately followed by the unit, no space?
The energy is 59kWh
